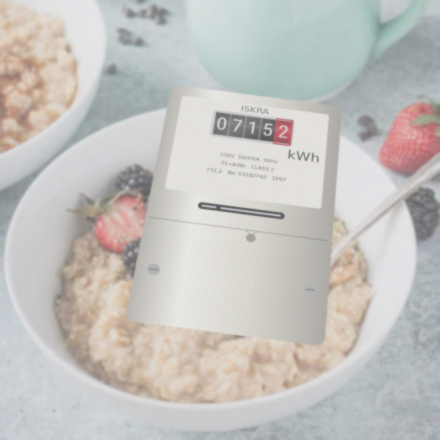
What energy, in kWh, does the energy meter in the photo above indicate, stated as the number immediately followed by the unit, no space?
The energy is 715.2kWh
